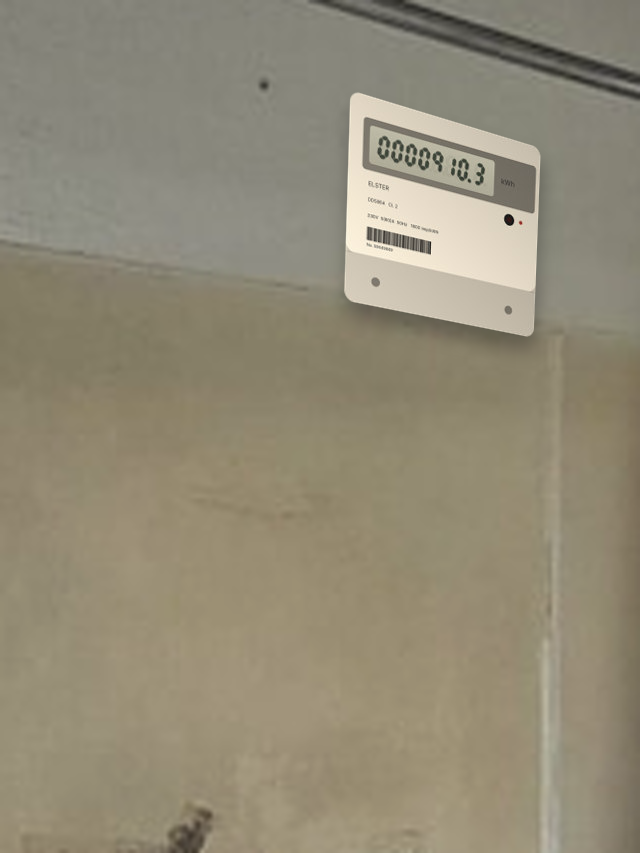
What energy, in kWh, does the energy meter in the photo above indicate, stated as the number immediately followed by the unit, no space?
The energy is 910.3kWh
